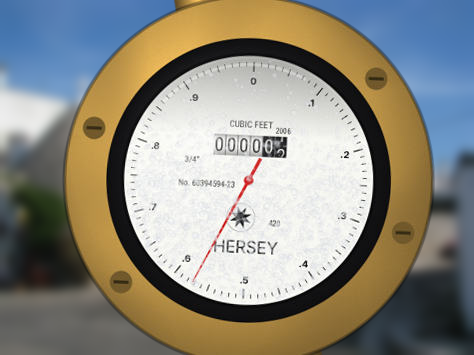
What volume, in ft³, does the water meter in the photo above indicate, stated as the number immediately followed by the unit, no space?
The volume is 1.57ft³
